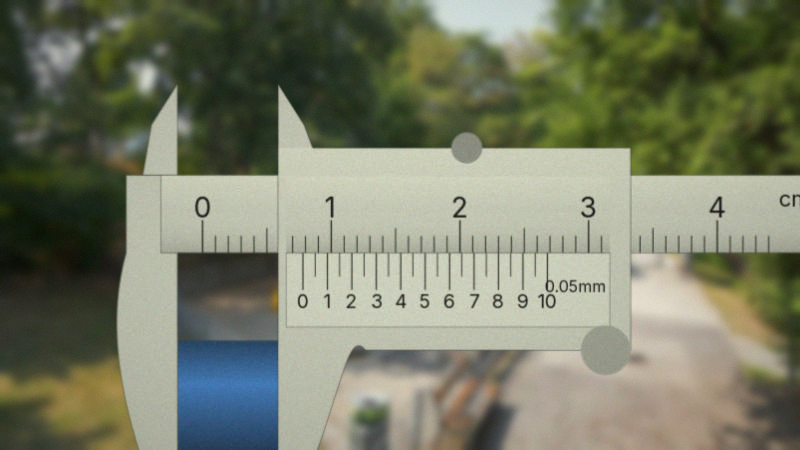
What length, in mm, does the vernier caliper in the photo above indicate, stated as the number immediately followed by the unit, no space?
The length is 7.8mm
